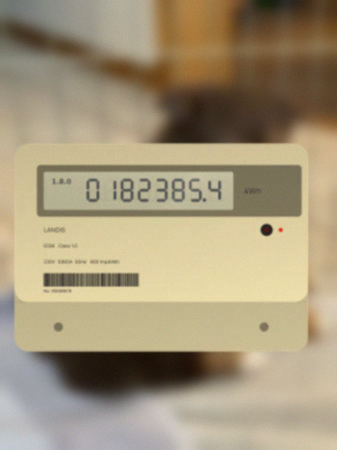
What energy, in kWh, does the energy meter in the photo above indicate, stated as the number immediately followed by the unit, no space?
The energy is 182385.4kWh
